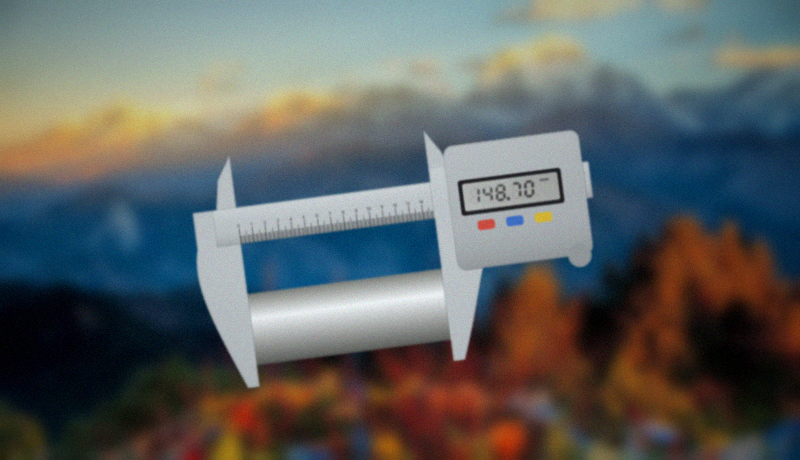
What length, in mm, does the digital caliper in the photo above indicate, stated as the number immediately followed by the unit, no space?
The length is 148.70mm
